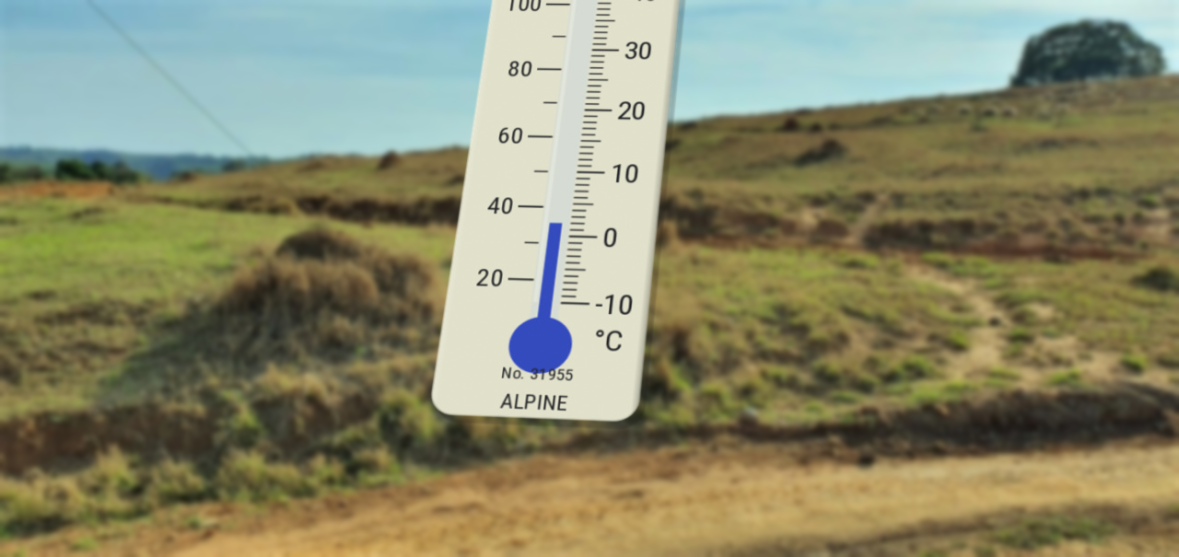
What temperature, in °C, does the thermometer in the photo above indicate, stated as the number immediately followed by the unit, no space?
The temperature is 2°C
